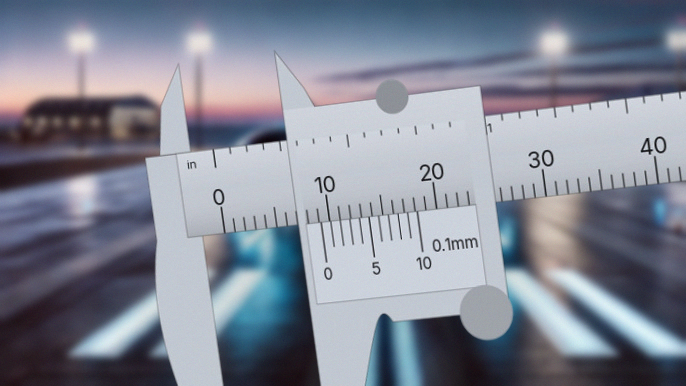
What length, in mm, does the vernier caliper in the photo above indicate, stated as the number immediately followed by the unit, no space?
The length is 9.2mm
